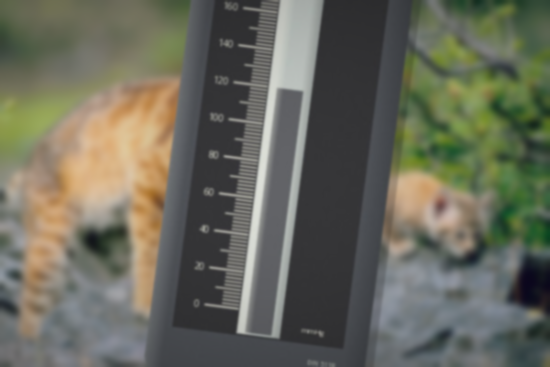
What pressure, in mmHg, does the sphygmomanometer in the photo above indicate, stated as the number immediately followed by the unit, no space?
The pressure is 120mmHg
